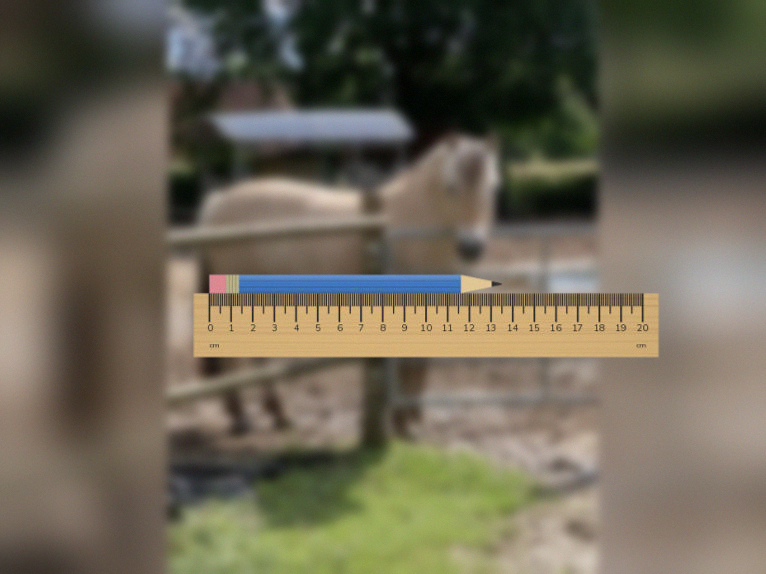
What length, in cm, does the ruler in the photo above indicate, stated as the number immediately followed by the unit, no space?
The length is 13.5cm
